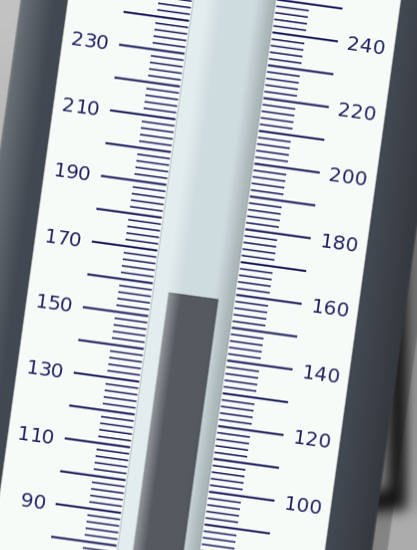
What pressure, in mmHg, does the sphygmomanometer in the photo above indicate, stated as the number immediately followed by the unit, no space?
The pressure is 158mmHg
